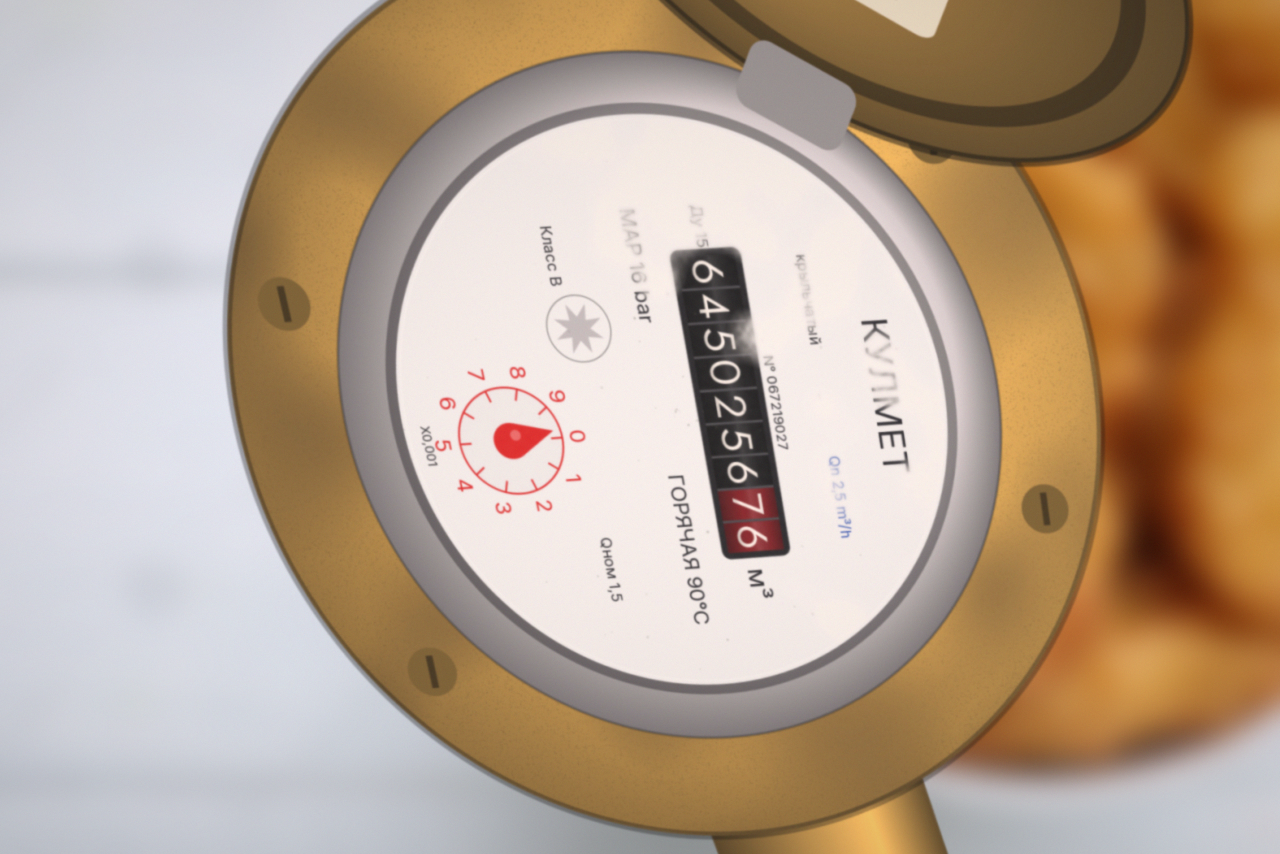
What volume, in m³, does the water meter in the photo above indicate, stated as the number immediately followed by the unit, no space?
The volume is 6450256.759m³
